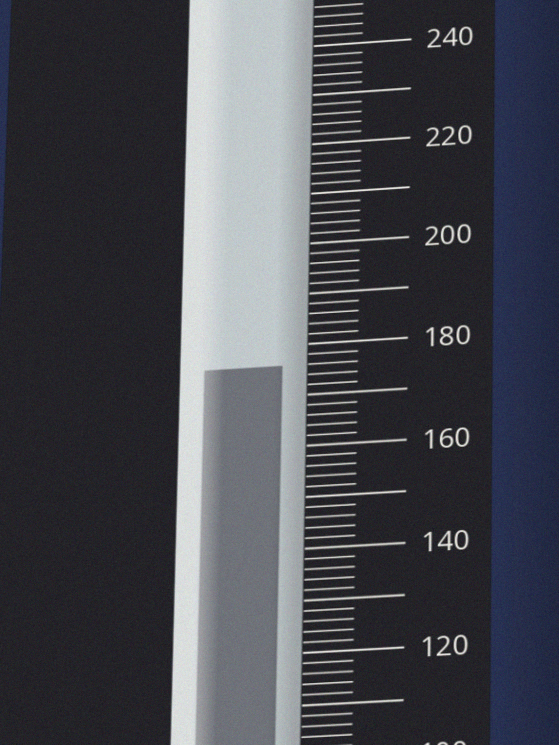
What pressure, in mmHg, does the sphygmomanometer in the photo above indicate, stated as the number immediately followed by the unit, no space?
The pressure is 176mmHg
